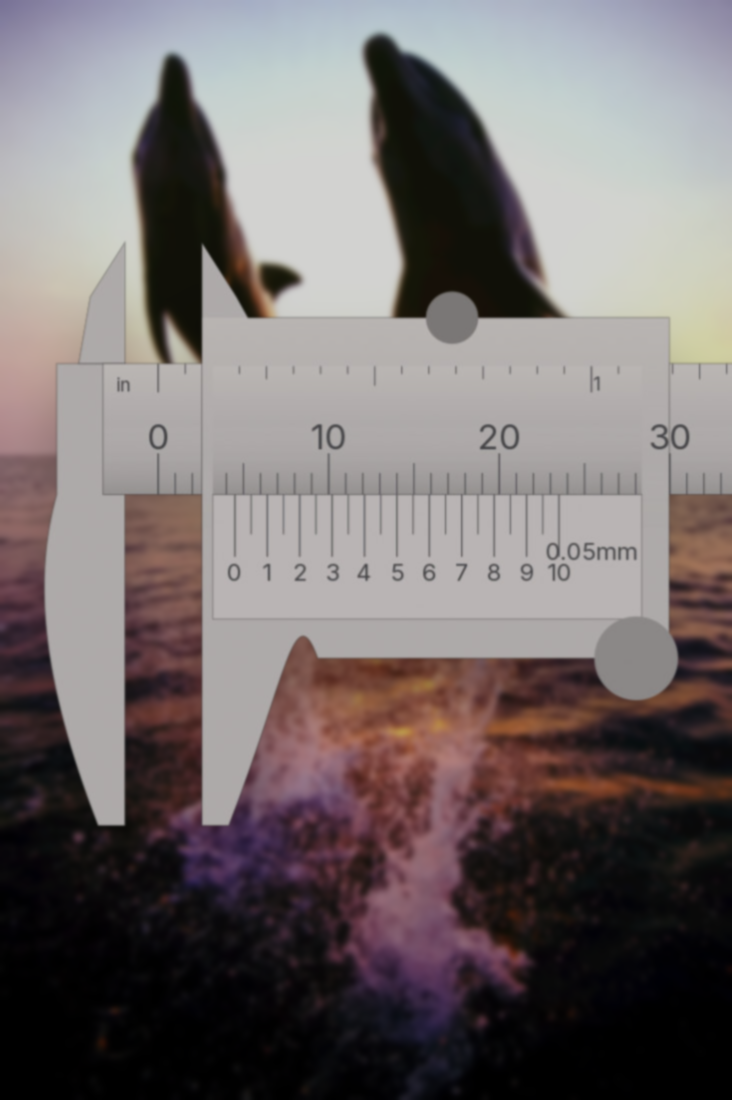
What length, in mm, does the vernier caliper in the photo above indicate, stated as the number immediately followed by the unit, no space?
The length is 4.5mm
